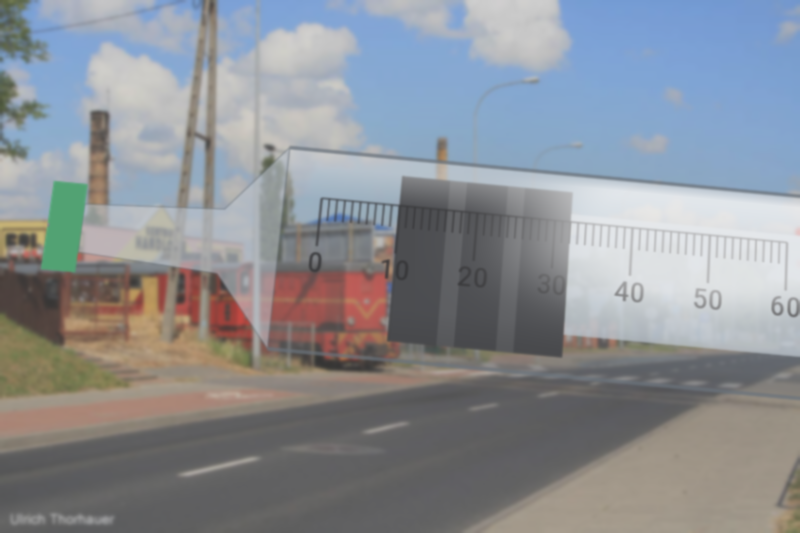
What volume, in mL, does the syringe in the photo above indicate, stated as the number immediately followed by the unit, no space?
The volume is 10mL
